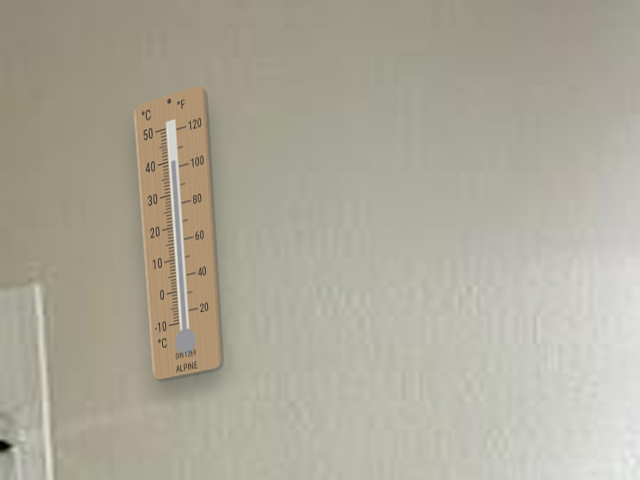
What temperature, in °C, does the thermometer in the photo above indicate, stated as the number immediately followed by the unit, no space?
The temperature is 40°C
